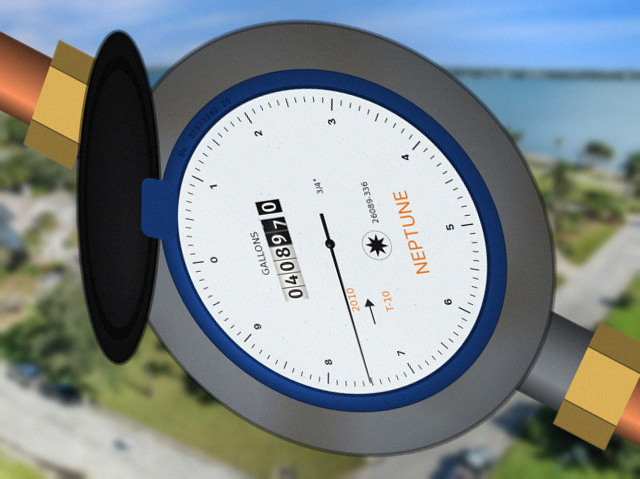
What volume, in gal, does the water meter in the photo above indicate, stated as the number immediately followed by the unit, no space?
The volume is 408967.5gal
